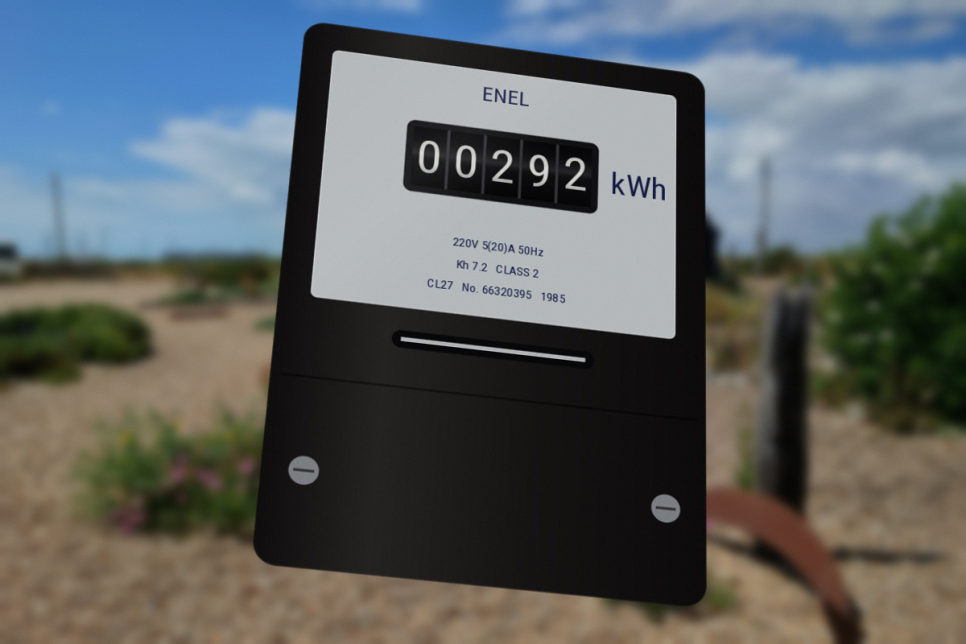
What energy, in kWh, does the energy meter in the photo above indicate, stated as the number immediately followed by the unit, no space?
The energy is 292kWh
